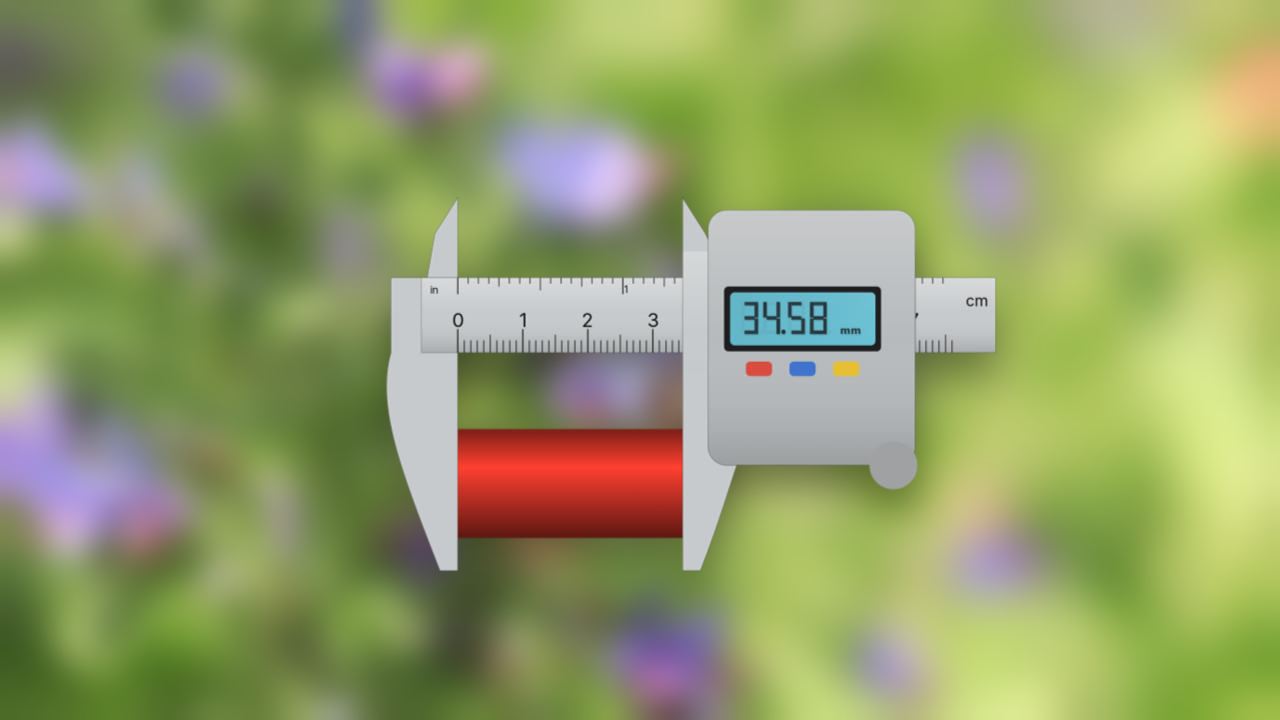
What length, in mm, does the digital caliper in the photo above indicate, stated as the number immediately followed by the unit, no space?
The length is 34.58mm
